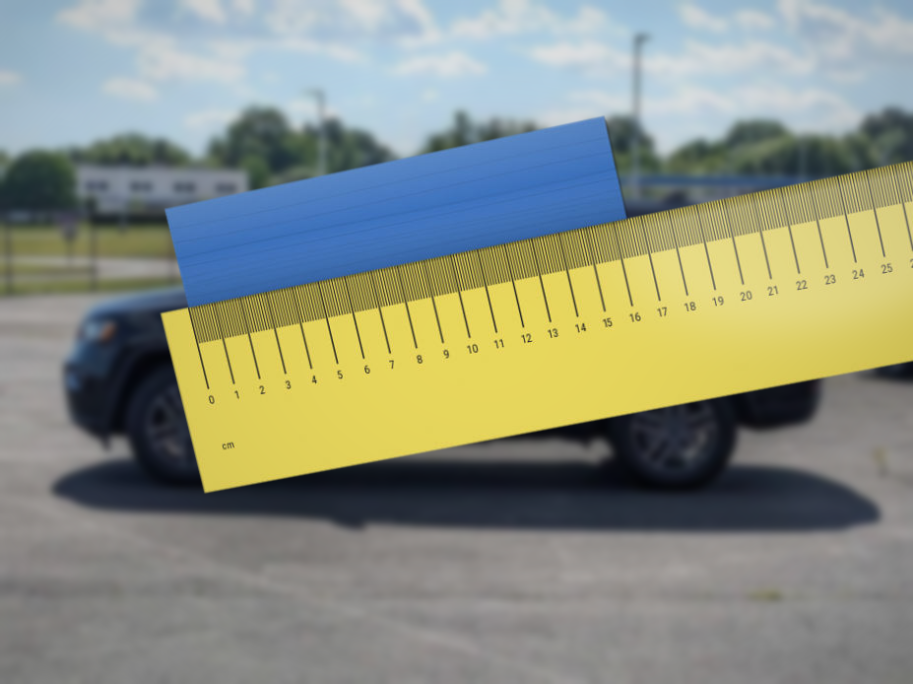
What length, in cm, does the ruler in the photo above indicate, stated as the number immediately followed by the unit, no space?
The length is 16.5cm
